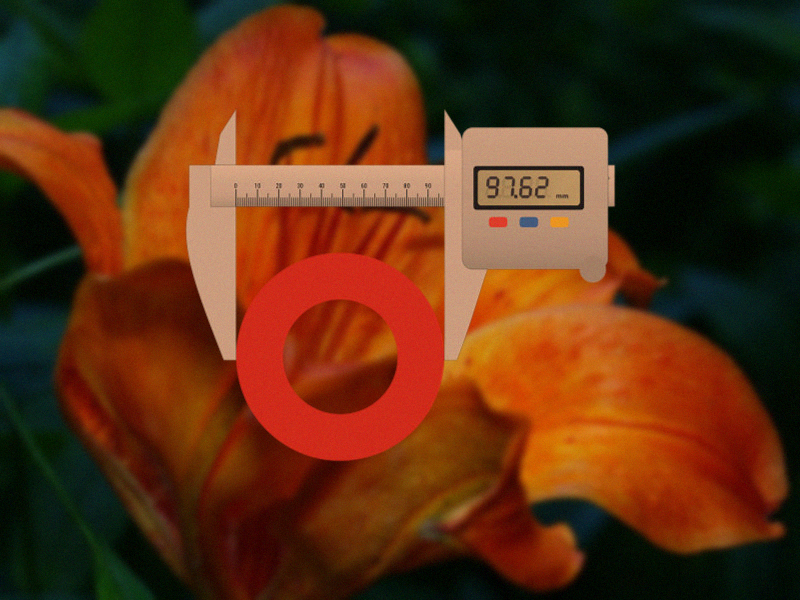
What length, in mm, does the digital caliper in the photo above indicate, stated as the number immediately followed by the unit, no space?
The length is 97.62mm
